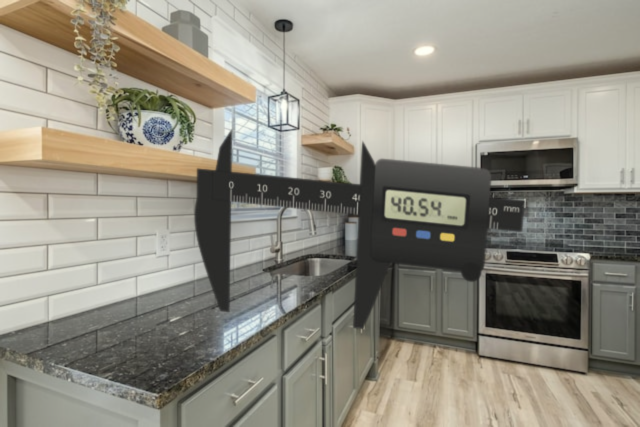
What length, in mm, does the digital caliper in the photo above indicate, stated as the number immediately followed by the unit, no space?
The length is 40.54mm
